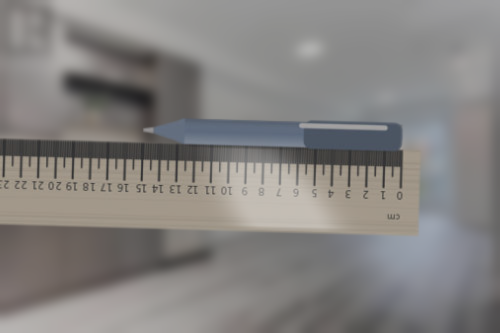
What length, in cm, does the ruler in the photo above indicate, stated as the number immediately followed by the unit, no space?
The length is 15cm
